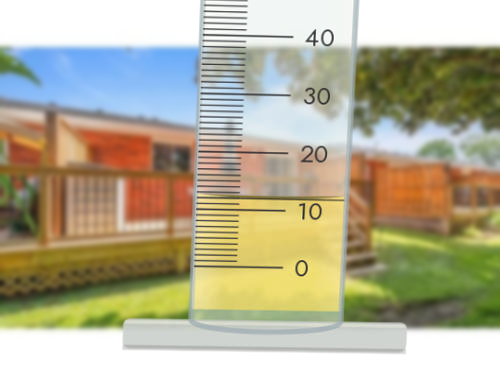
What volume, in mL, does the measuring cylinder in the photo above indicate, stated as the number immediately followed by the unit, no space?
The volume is 12mL
